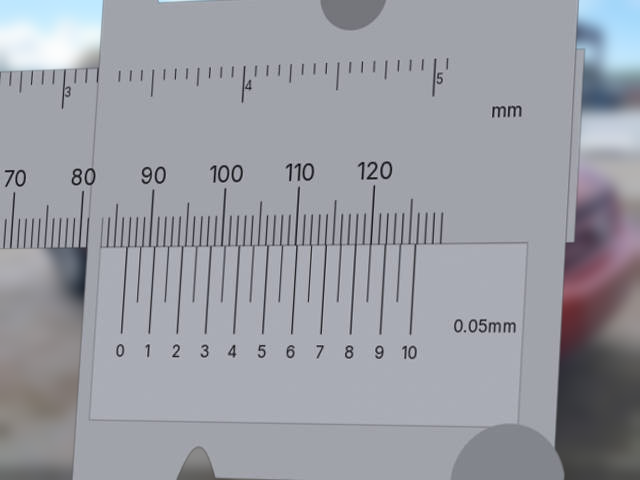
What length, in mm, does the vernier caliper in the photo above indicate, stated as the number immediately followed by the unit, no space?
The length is 86.8mm
